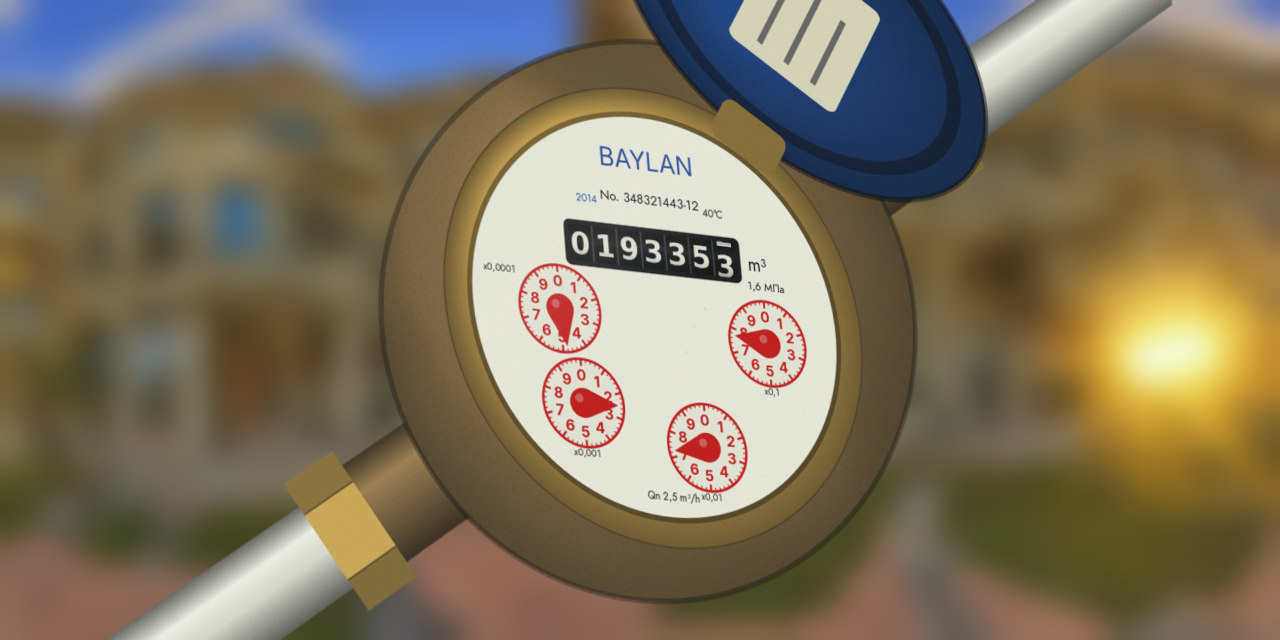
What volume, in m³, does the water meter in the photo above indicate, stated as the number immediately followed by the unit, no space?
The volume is 193352.7724m³
